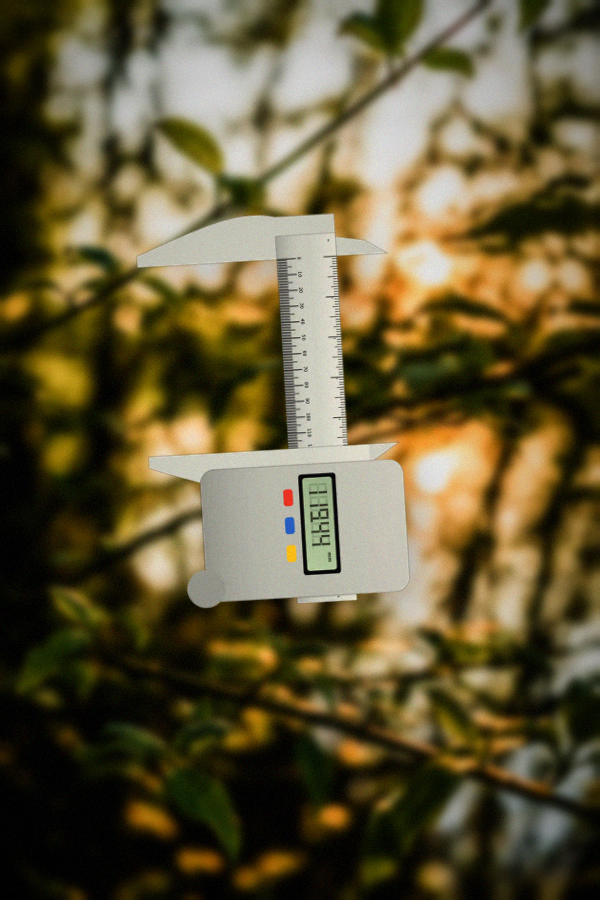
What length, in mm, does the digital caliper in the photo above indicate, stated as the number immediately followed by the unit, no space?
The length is 119.44mm
